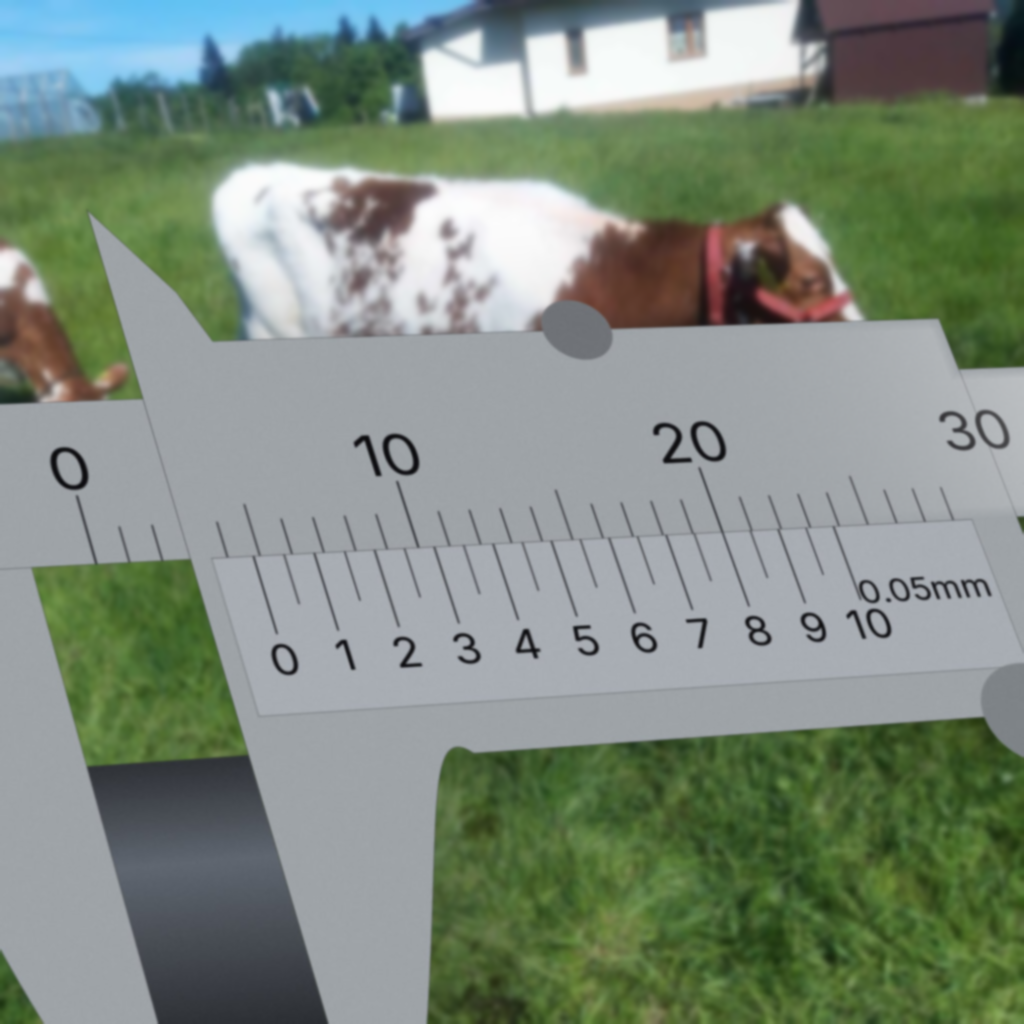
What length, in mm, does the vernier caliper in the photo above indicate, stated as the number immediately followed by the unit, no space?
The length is 4.8mm
